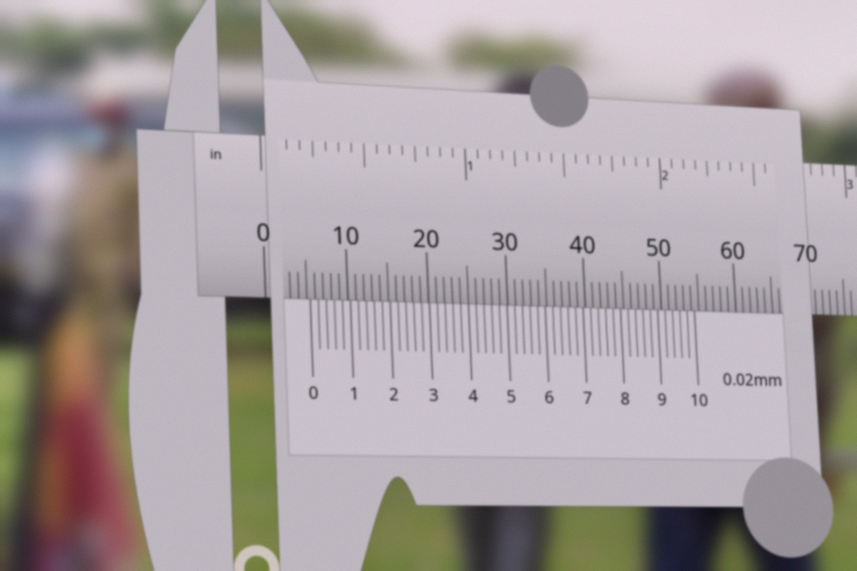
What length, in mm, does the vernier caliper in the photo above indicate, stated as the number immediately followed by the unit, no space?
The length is 5.4mm
